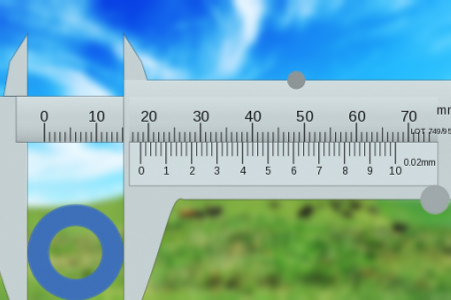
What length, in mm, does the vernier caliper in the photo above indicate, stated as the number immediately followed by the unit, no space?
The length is 18.5mm
